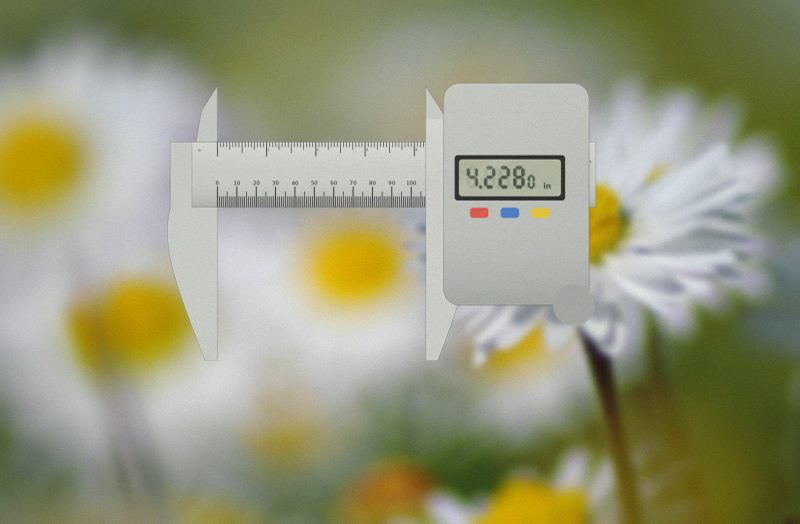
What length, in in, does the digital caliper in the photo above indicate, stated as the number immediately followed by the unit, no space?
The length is 4.2280in
